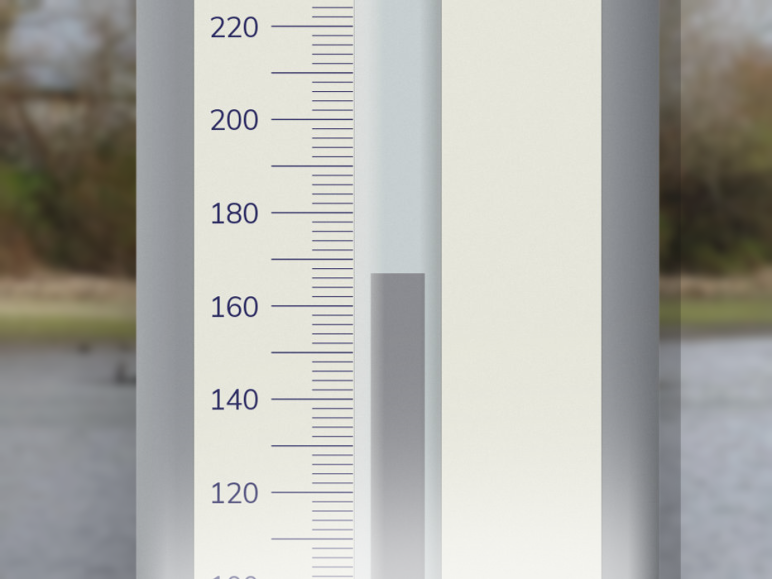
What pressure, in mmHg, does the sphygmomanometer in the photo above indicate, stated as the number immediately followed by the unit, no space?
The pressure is 167mmHg
